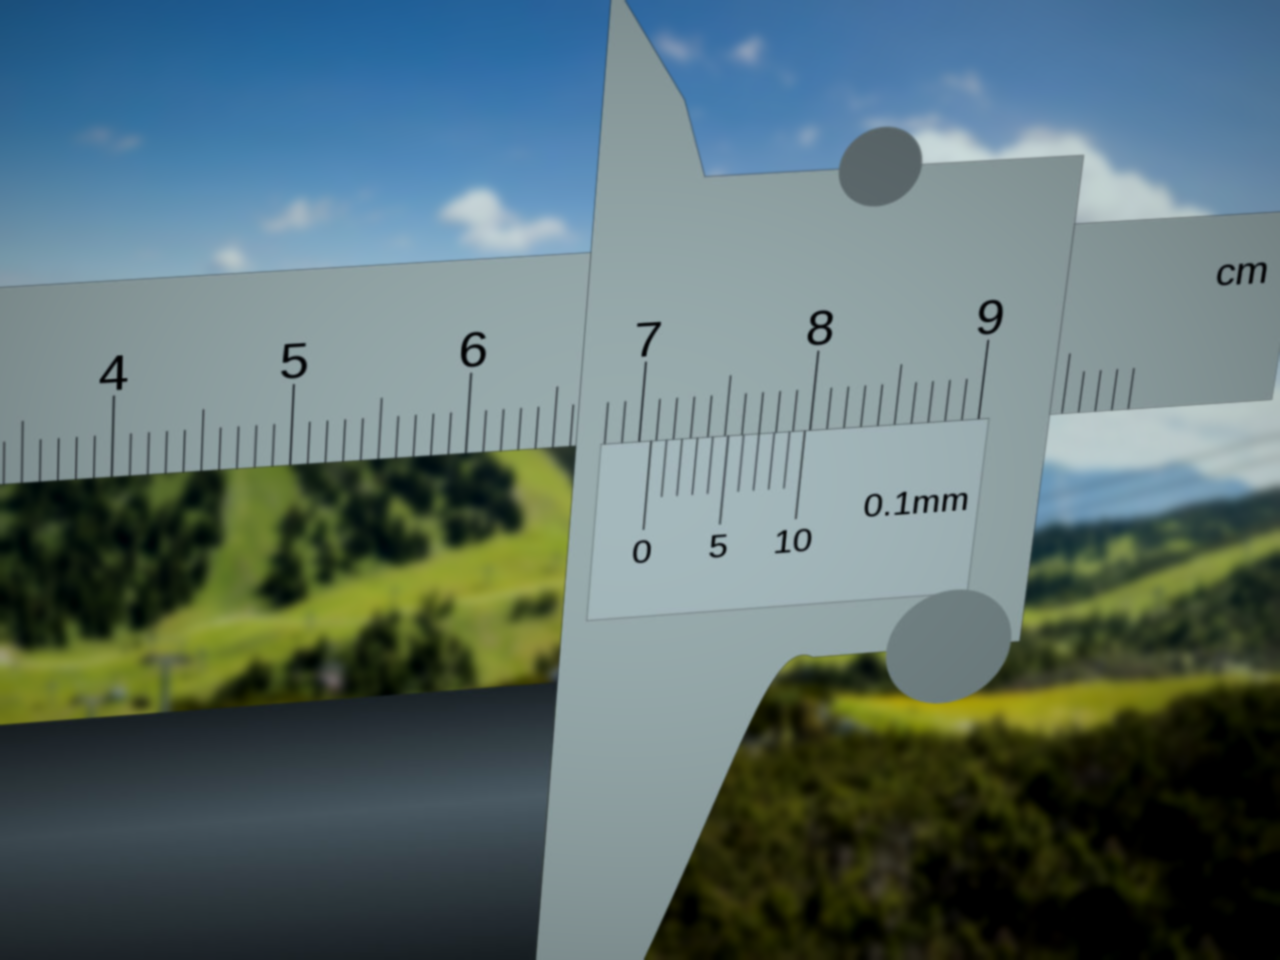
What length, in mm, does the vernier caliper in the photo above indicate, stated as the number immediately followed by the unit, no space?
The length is 70.7mm
